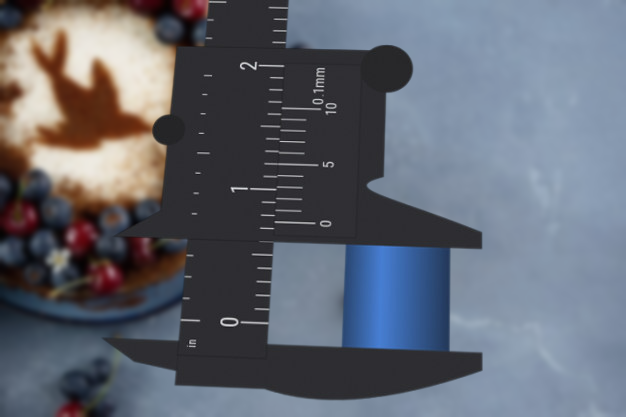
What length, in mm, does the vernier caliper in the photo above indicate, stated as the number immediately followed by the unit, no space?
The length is 7.5mm
